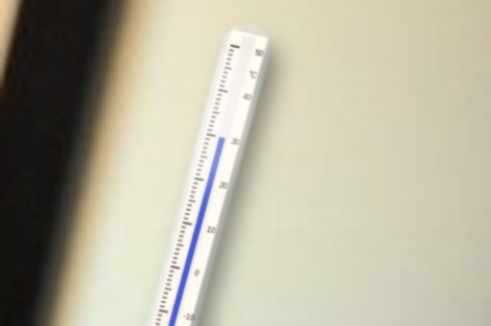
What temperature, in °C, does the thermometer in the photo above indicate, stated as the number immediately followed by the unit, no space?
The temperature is 30°C
